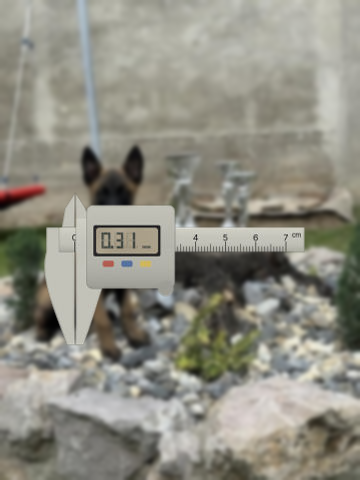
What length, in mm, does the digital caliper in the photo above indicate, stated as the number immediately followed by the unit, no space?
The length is 0.31mm
